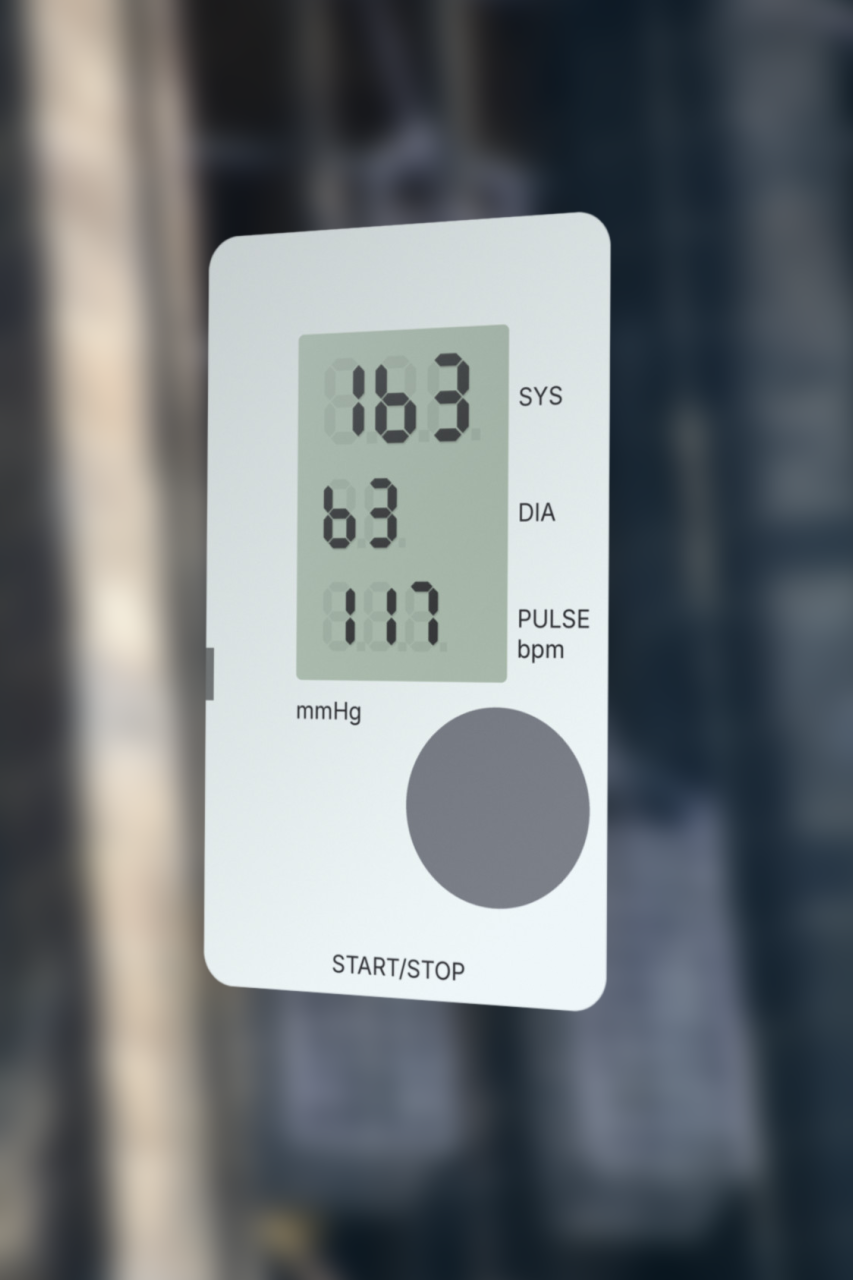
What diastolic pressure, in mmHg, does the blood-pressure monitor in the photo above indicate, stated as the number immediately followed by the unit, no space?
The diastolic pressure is 63mmHg
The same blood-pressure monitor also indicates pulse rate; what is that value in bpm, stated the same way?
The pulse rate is 117bpm
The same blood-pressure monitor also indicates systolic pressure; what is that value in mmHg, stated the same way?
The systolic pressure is 163mmHg
